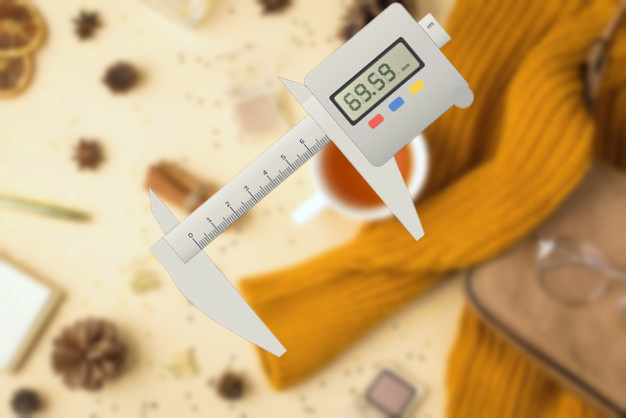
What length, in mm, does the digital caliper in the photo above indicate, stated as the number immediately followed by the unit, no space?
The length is 69.59mm
